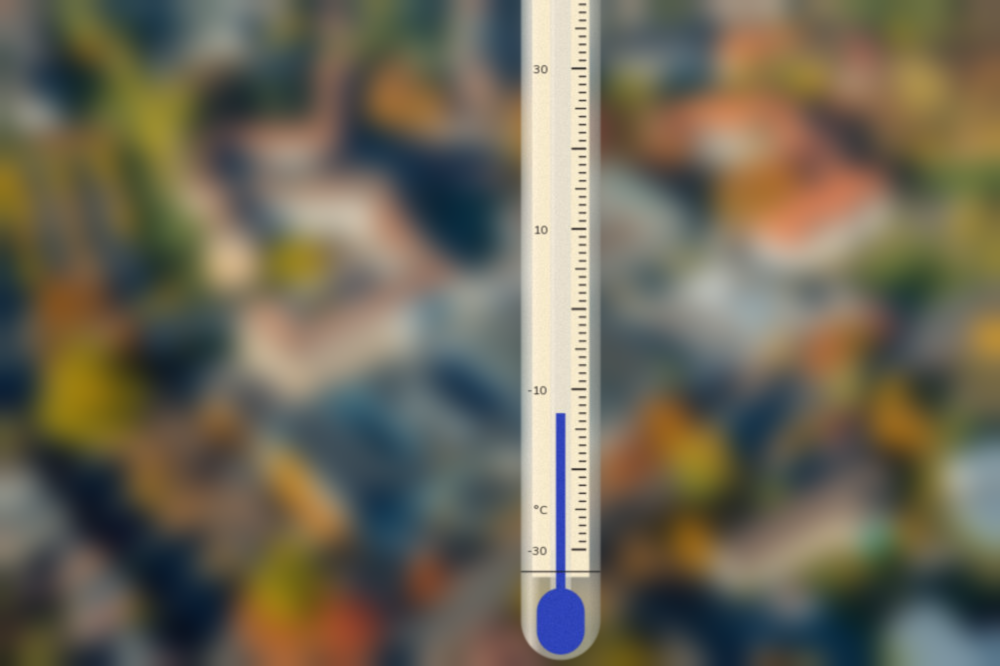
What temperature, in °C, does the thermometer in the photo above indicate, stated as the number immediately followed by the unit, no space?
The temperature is -13°C
